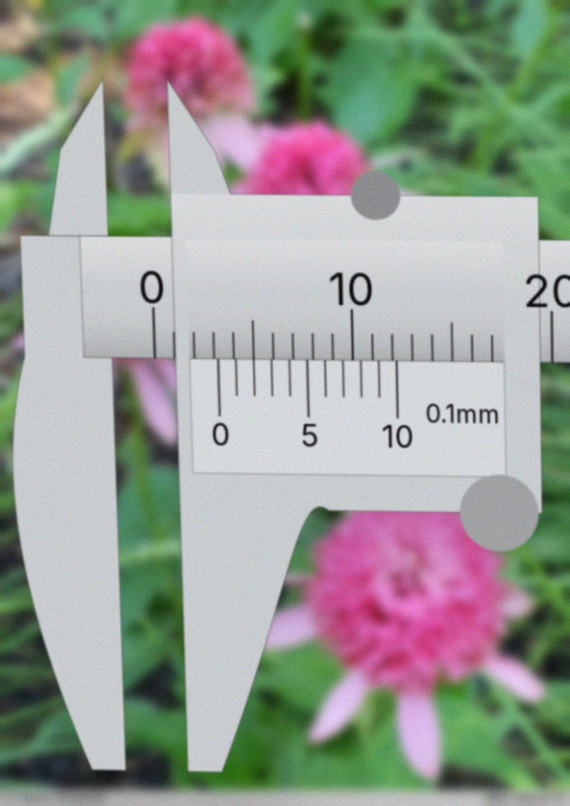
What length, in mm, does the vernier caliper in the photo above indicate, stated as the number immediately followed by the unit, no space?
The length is 3.2mm
